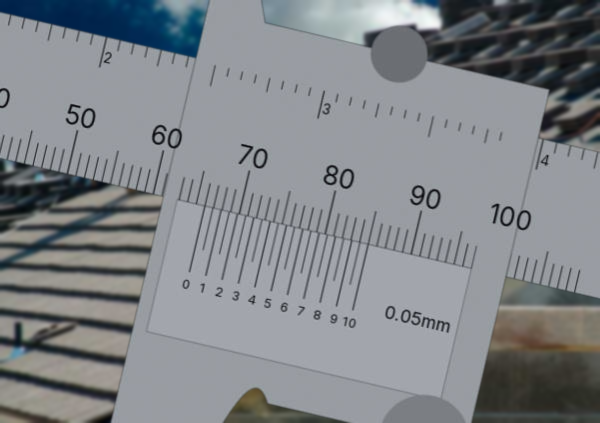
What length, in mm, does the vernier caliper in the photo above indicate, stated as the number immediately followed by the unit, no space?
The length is 66.0mm
